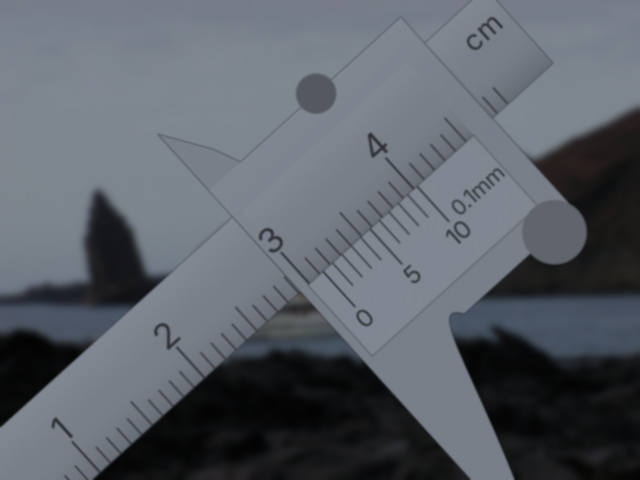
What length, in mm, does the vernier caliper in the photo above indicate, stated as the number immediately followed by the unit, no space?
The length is 31.3mm
